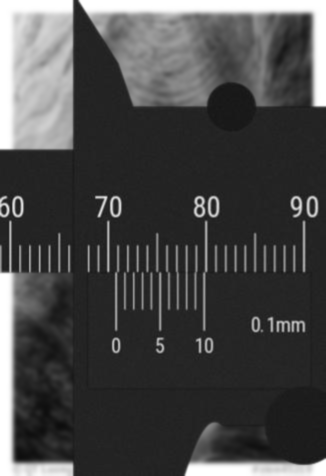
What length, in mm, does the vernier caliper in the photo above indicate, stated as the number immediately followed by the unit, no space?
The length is 70.8mm
